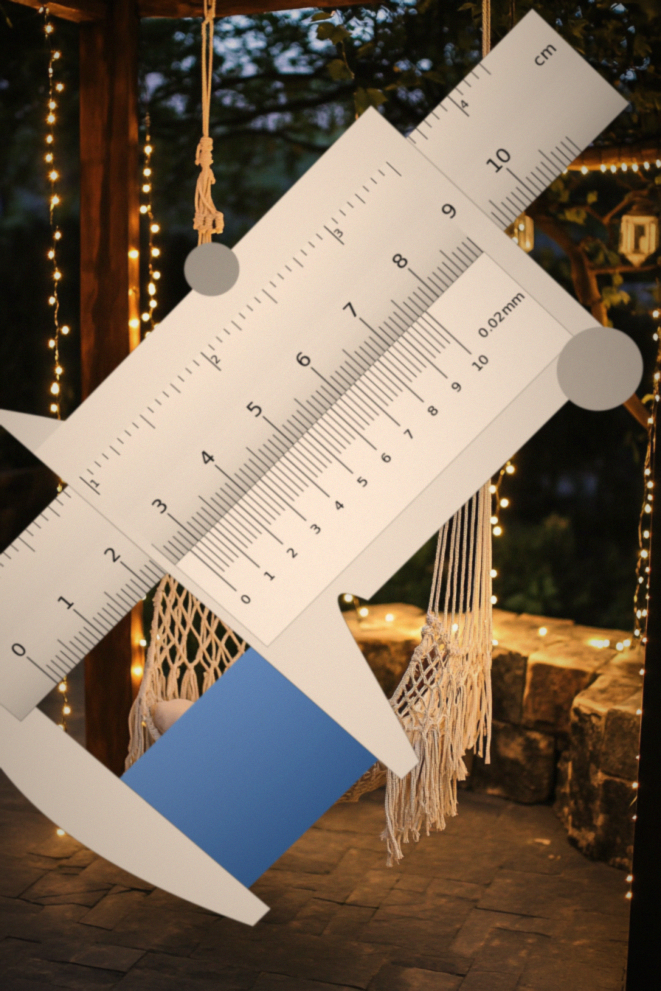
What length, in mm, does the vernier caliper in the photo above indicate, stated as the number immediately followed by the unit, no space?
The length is 28.2mm
